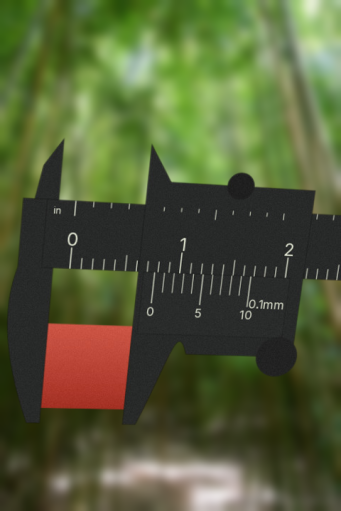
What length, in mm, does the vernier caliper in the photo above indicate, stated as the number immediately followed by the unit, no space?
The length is 7.7mm
